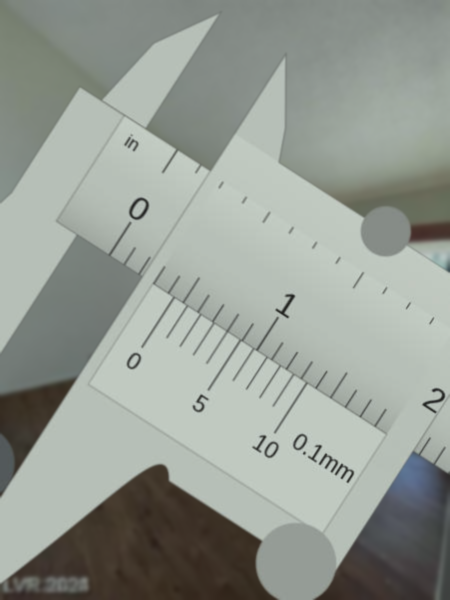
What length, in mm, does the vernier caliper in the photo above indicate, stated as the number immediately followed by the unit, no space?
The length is 4.4mm
